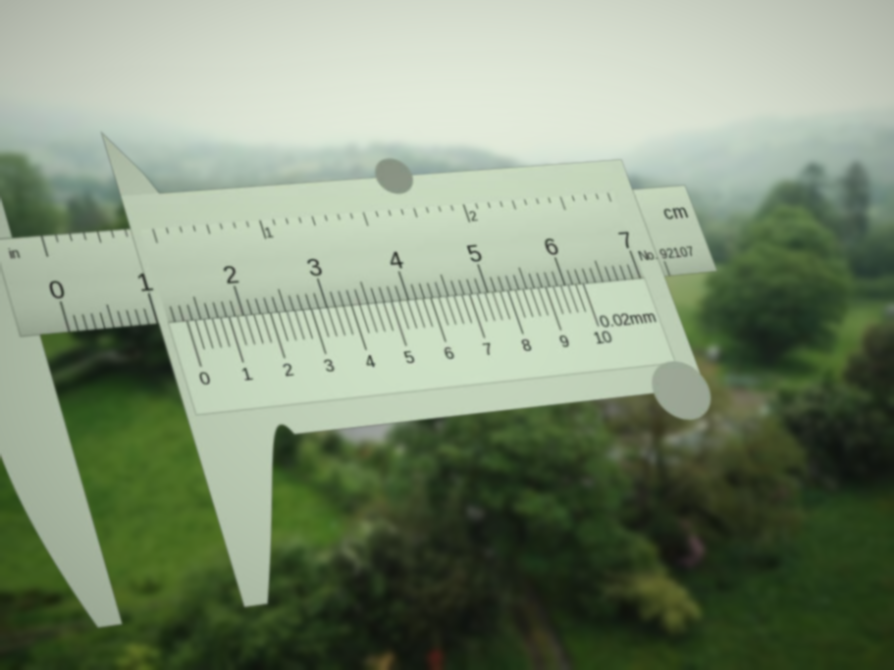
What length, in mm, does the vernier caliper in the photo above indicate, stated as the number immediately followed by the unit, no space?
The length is 13.4mm
